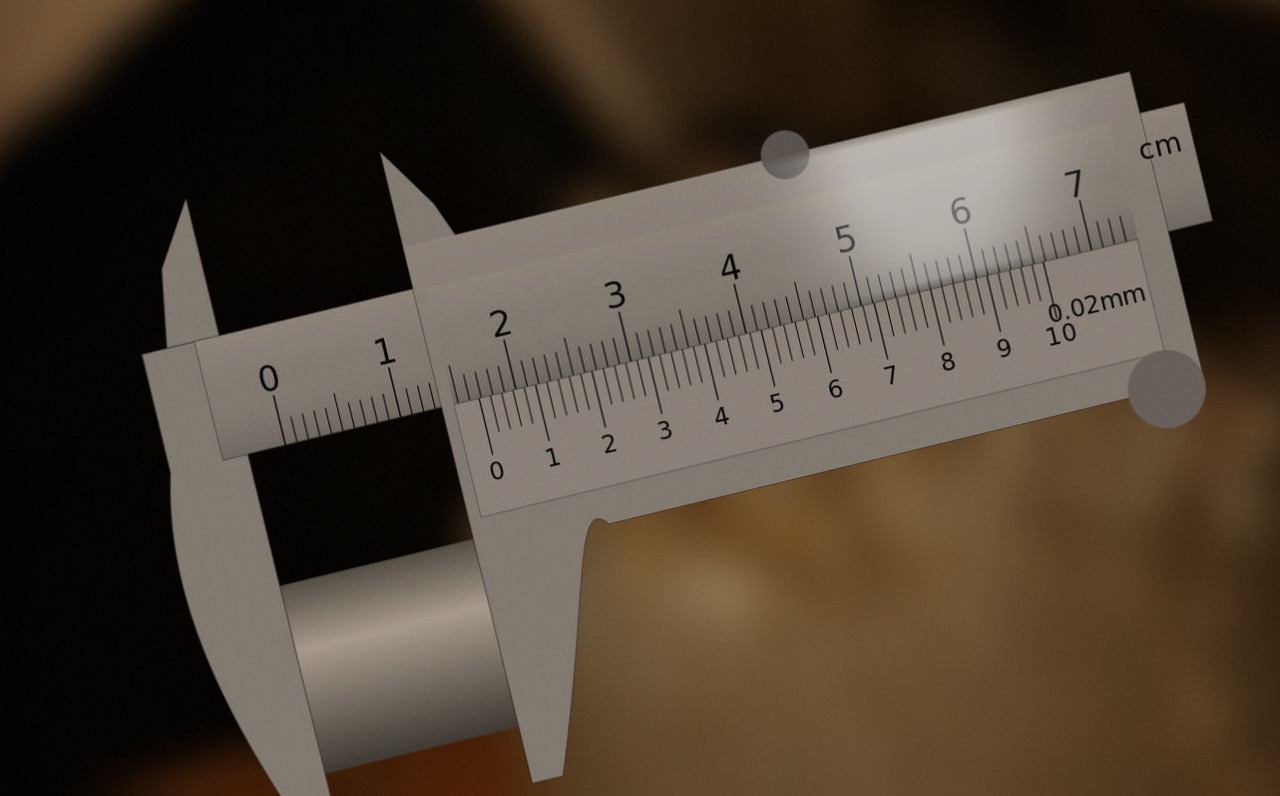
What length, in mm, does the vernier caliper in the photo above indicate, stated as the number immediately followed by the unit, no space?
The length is 16.8mm
